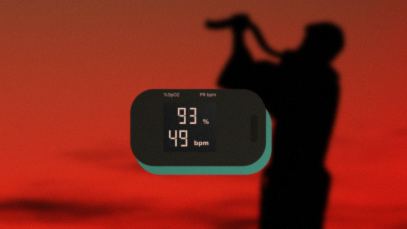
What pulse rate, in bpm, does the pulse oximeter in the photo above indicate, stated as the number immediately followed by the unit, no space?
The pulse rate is 49bpm
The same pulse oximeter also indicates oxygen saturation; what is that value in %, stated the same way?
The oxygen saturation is 93%
